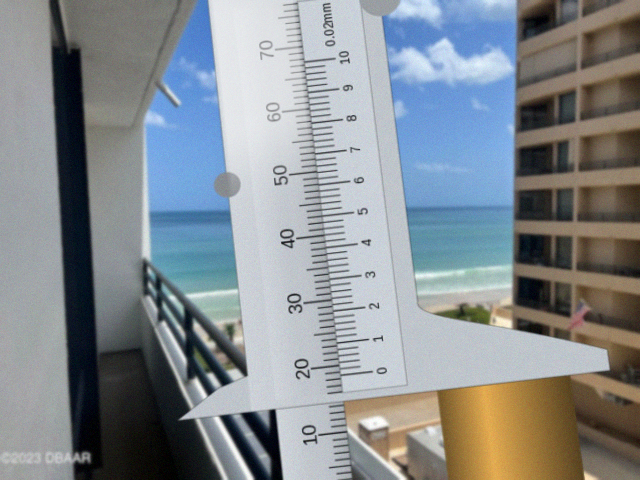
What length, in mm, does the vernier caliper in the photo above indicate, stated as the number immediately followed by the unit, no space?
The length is 18.5mm
